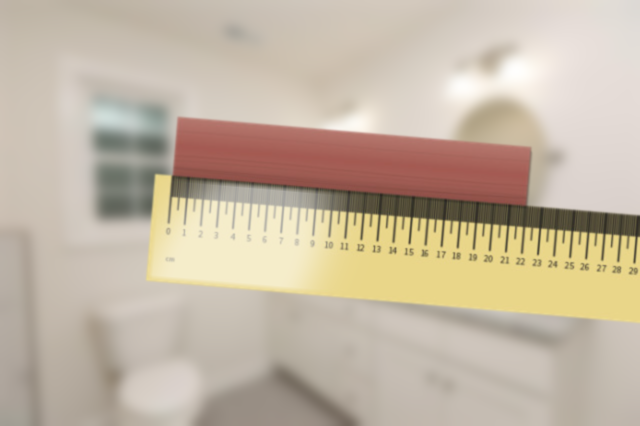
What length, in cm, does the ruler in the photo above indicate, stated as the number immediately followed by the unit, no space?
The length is 22cm
